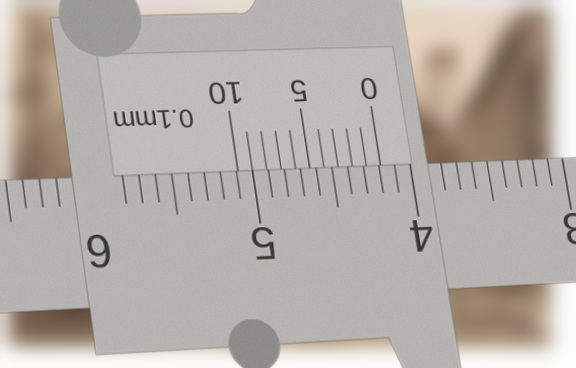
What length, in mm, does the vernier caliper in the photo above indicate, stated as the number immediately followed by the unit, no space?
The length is 41.9mm
